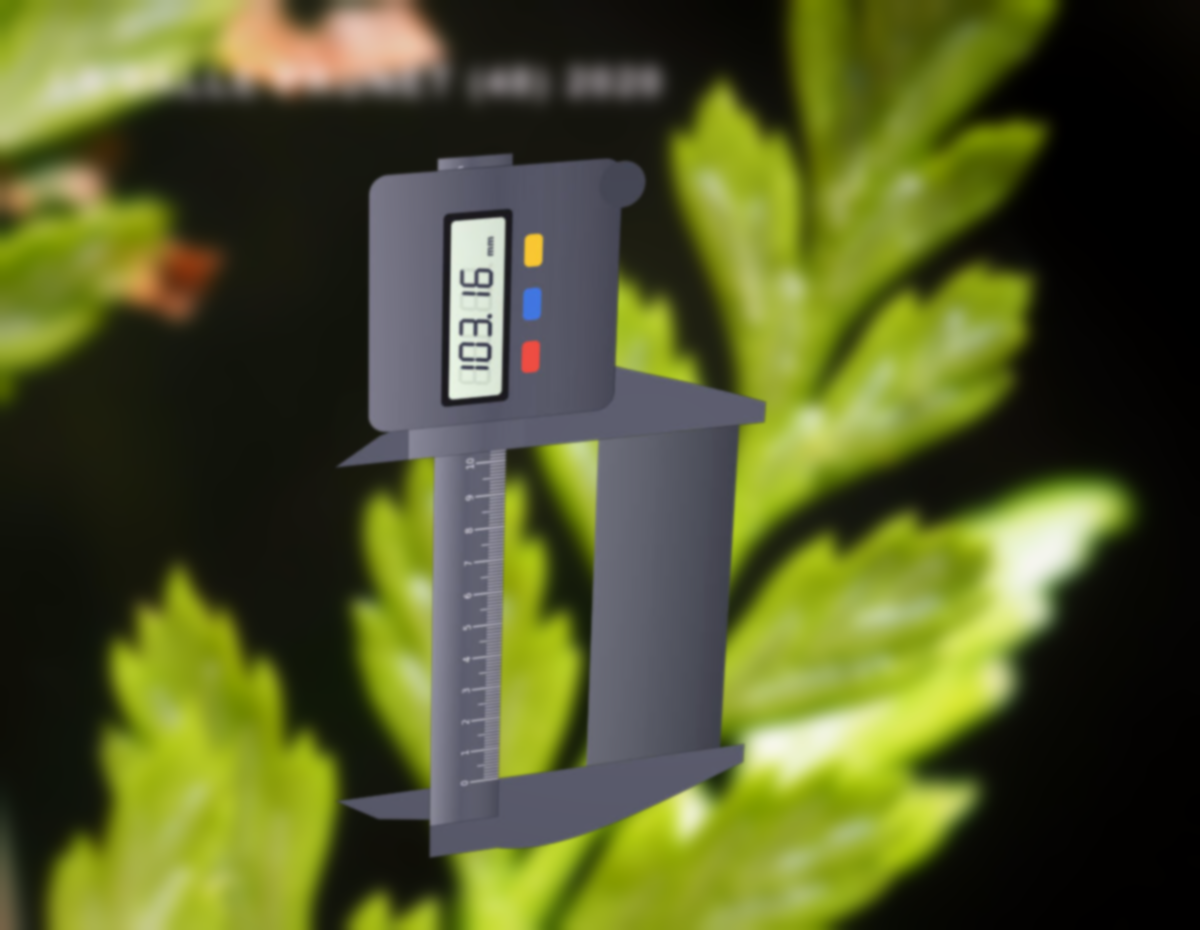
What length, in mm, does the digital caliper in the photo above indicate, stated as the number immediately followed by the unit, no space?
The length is 103.16mm
